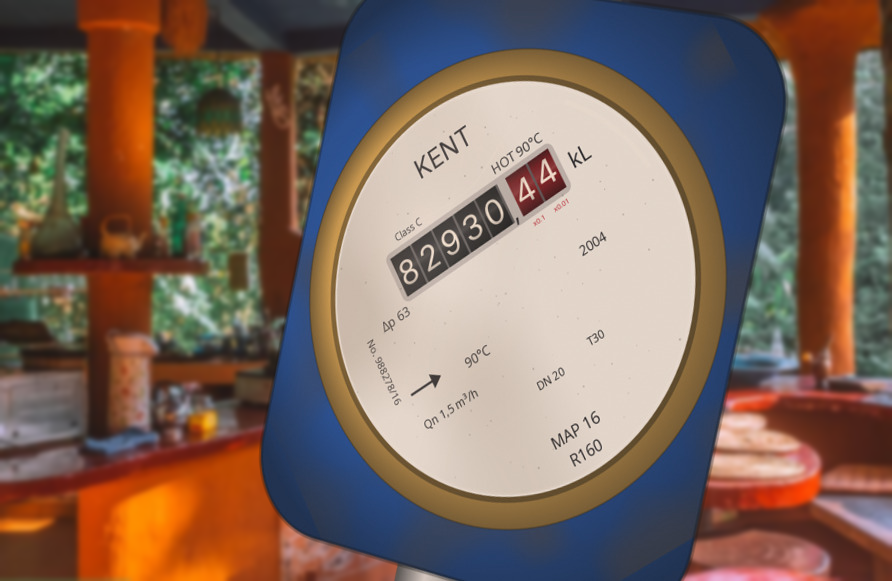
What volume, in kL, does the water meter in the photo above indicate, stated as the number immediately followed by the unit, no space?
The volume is 82930.44kL
